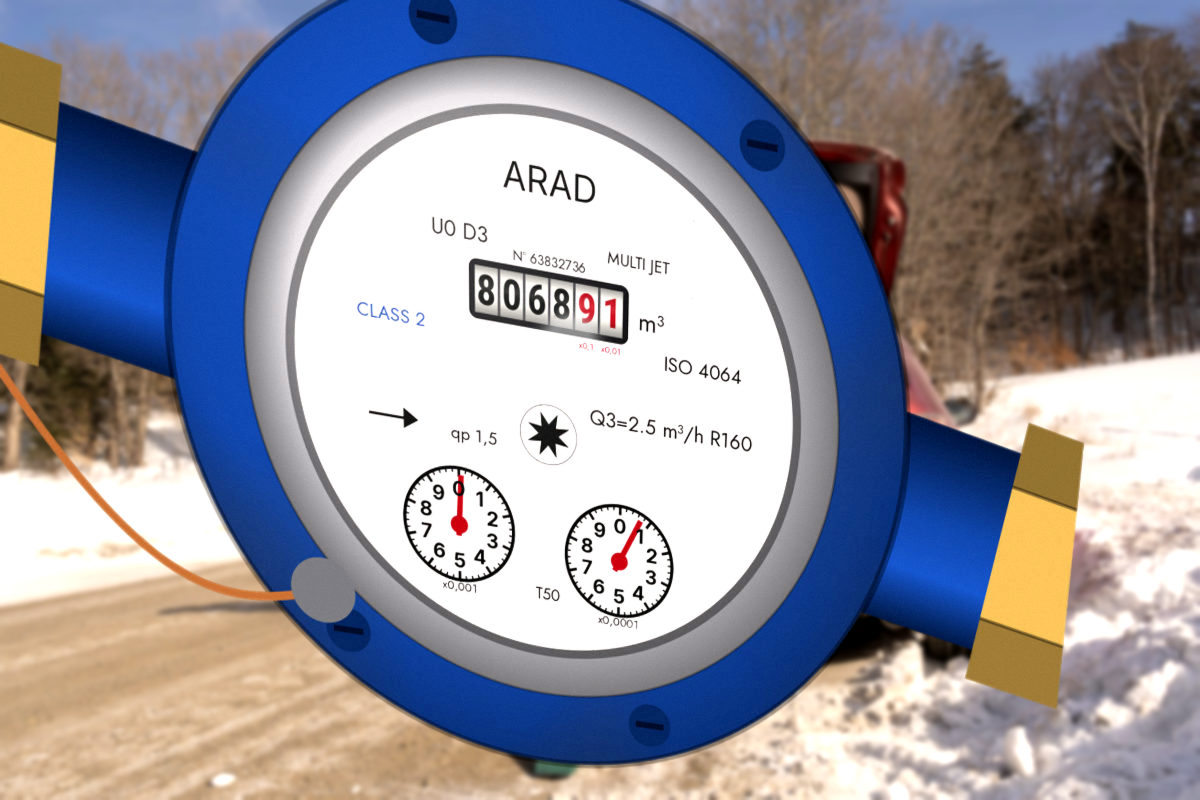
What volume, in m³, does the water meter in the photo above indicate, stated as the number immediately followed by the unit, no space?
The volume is 8068.9100m³
